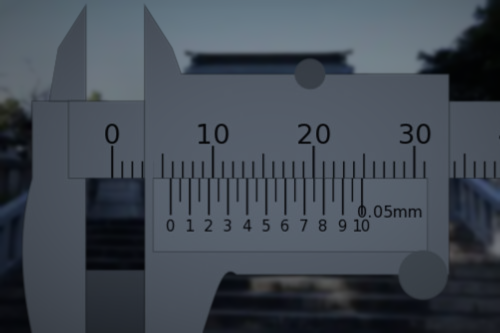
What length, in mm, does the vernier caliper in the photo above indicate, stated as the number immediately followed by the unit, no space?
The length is 5.8mm
